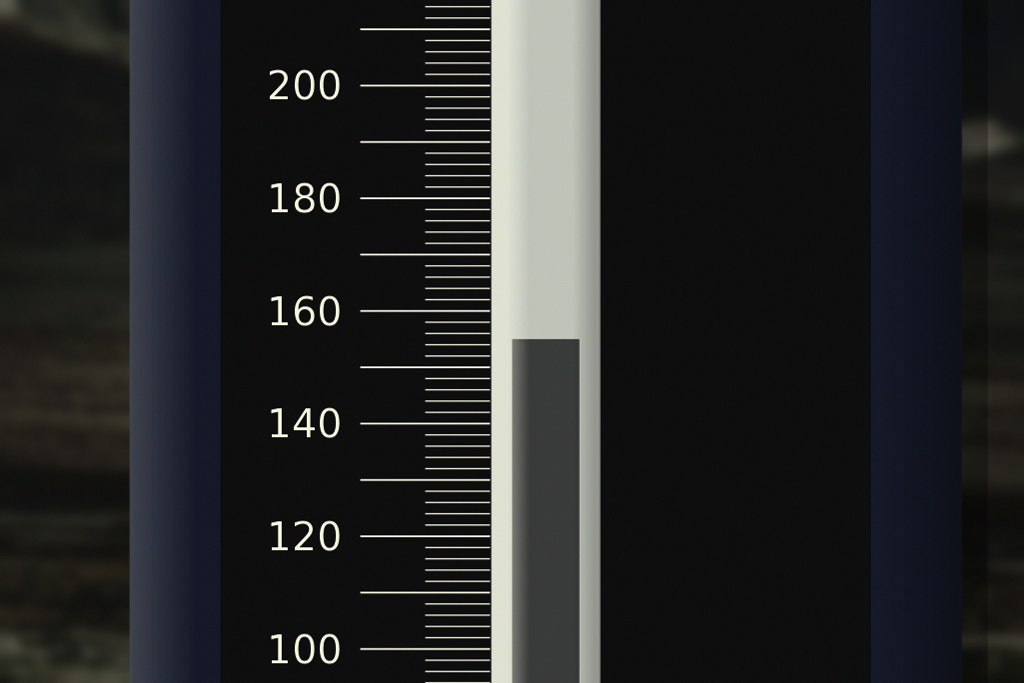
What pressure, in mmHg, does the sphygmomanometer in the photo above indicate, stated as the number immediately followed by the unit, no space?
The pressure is 155mmHg
